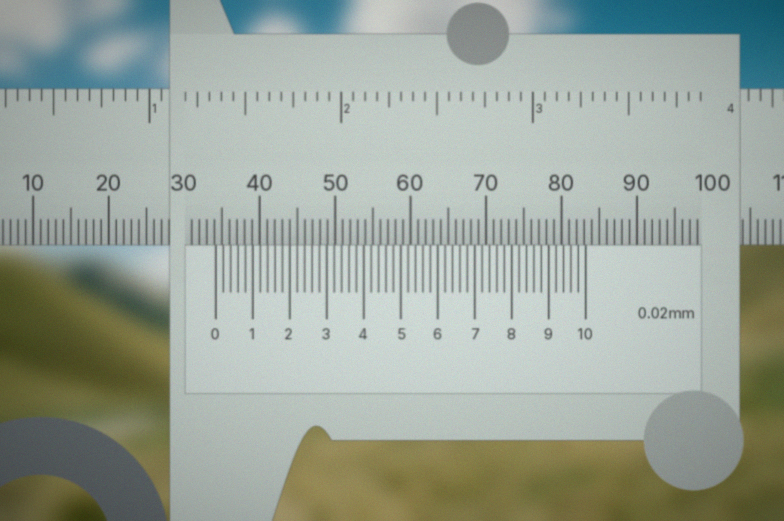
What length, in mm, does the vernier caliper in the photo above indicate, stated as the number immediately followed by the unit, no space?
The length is 34.2mm
